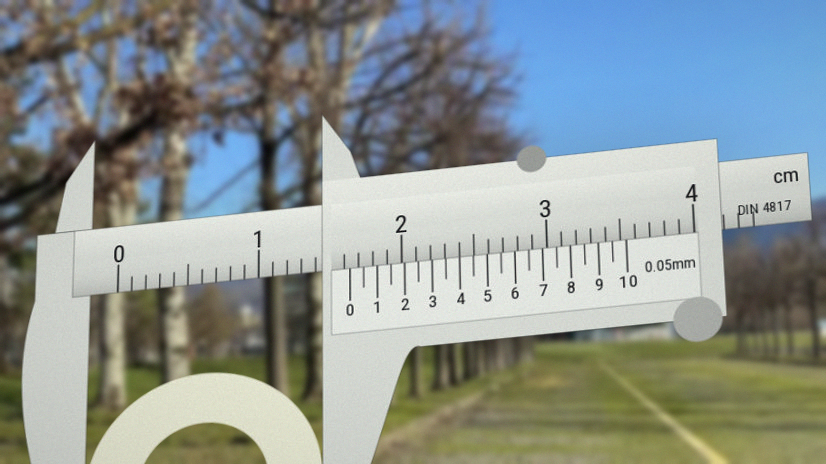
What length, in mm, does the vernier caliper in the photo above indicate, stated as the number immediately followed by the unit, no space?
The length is 16.4mm
